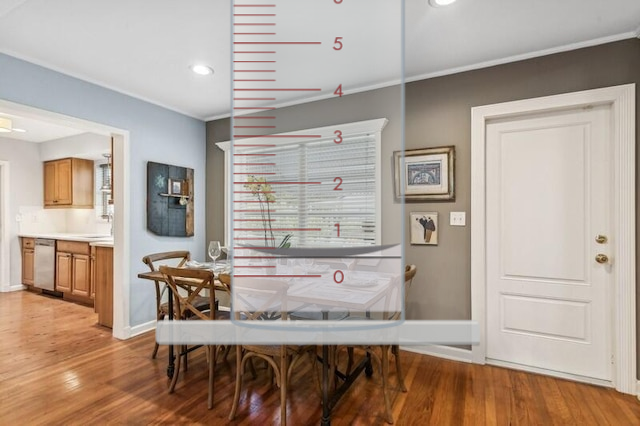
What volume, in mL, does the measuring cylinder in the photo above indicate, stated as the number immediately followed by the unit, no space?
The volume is 0.4mL
